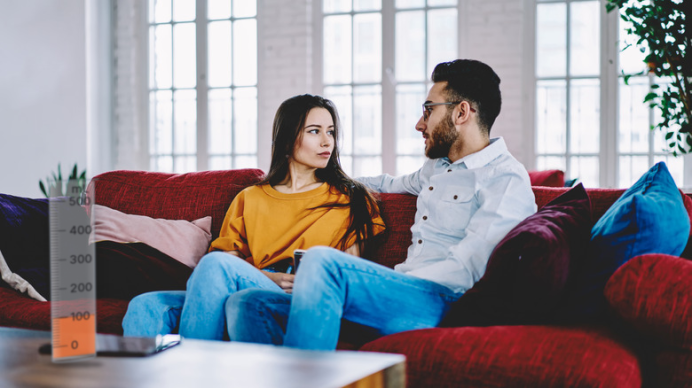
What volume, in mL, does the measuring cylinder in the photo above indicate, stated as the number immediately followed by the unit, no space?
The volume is 100mL
